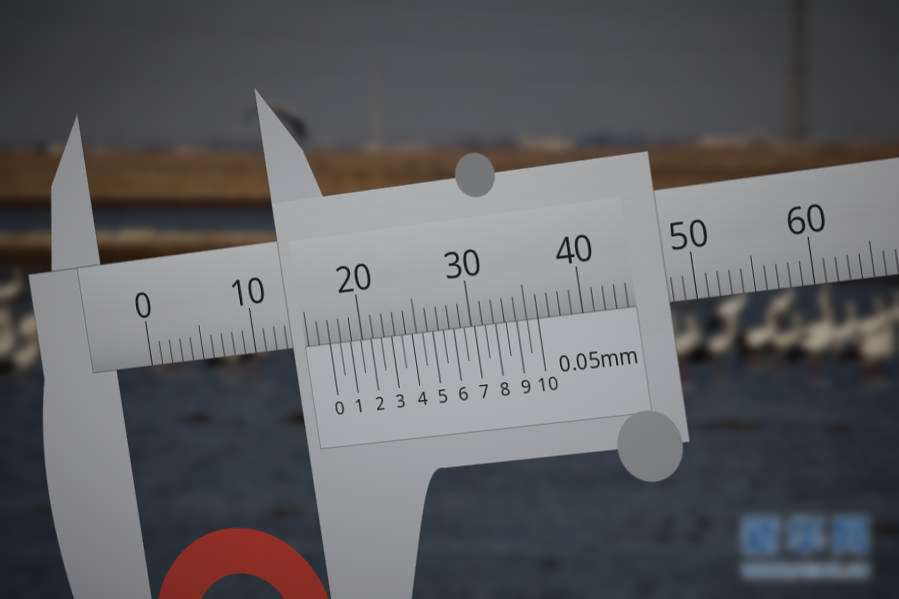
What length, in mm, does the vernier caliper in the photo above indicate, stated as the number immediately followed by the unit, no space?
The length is 17.0mm
